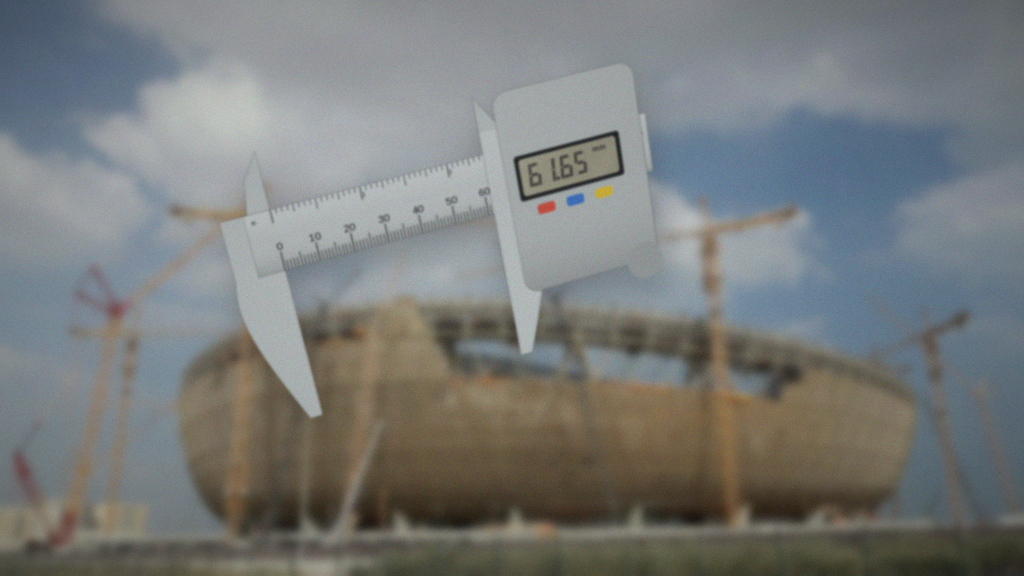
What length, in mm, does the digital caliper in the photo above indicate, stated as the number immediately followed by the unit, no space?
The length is 61.65mm
